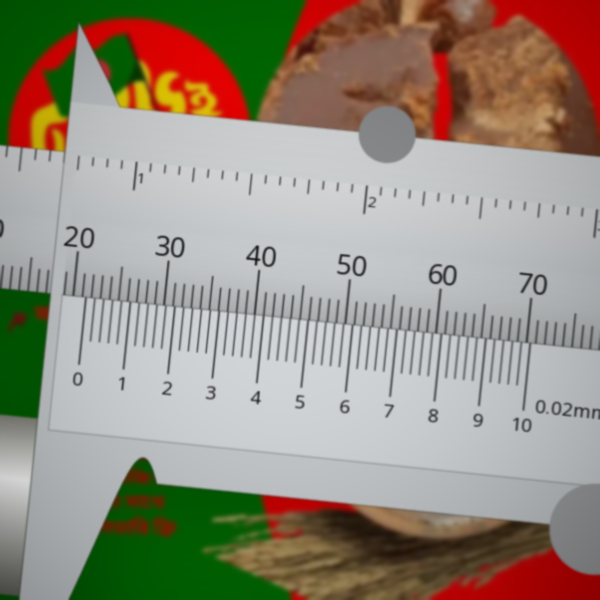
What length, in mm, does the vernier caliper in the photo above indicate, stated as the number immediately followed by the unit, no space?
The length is 21.4mm
